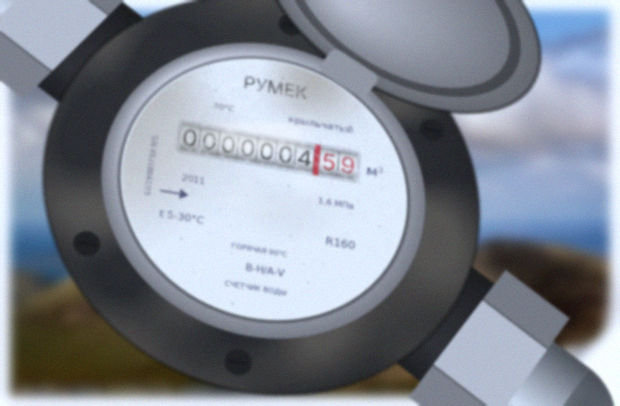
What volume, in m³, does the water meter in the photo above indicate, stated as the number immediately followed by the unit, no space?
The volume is 4.59m³
